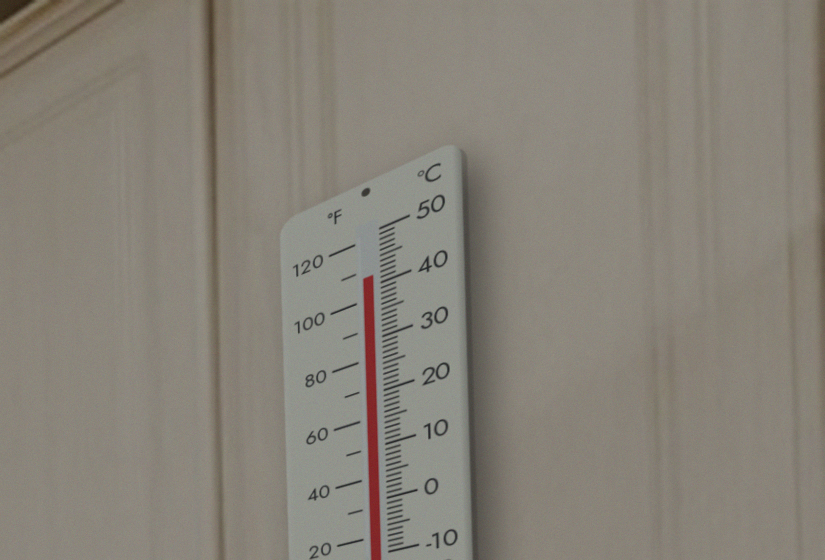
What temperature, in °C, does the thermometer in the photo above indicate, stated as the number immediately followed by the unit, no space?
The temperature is 42°C
